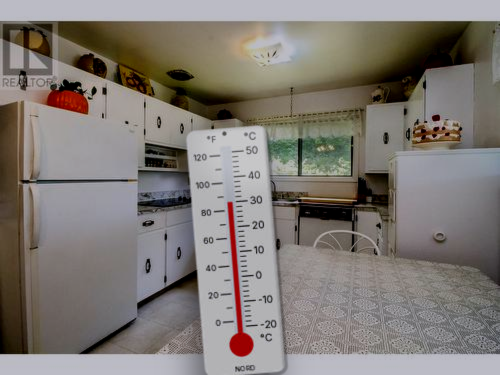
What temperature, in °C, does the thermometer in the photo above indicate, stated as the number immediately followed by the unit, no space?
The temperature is 30°C
